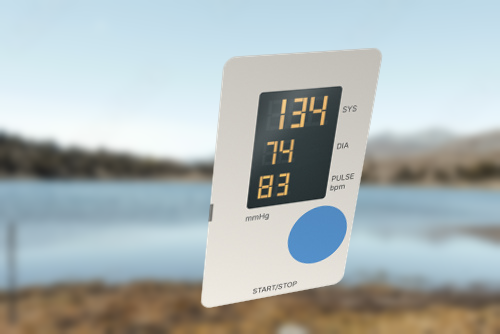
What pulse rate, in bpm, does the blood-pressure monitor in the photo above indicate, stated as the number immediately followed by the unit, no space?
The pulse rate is 83bpm
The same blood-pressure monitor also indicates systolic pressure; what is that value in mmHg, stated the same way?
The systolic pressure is 134mmHg
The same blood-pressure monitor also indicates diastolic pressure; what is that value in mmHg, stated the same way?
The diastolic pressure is 74mmHg
